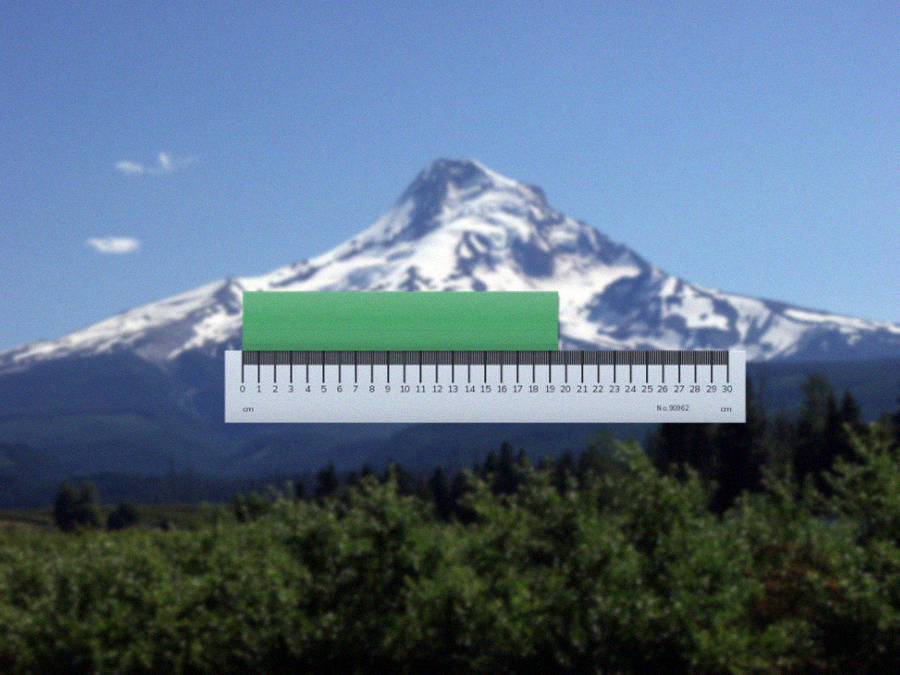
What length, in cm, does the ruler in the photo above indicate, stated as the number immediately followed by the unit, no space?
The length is 19.5cm
